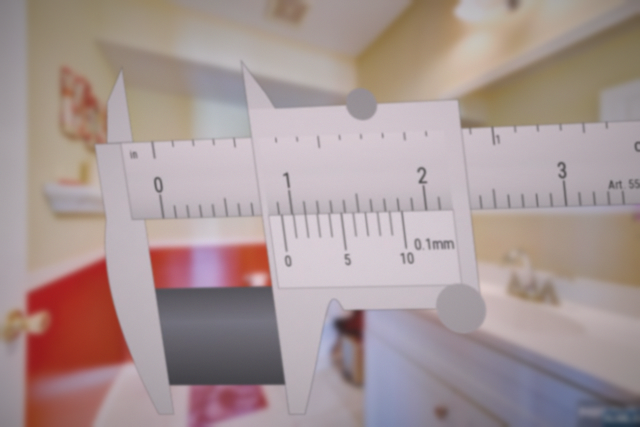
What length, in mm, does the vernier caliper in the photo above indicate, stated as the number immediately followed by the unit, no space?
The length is 9.2mm
